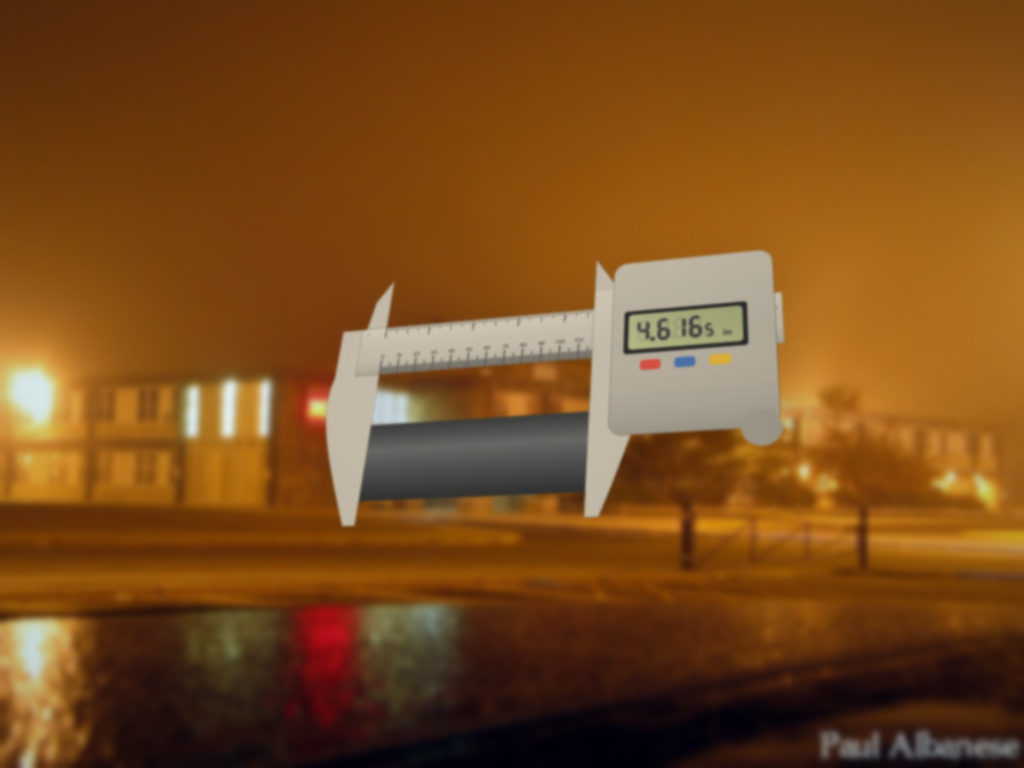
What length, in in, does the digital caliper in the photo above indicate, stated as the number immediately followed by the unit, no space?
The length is 4.6165in
